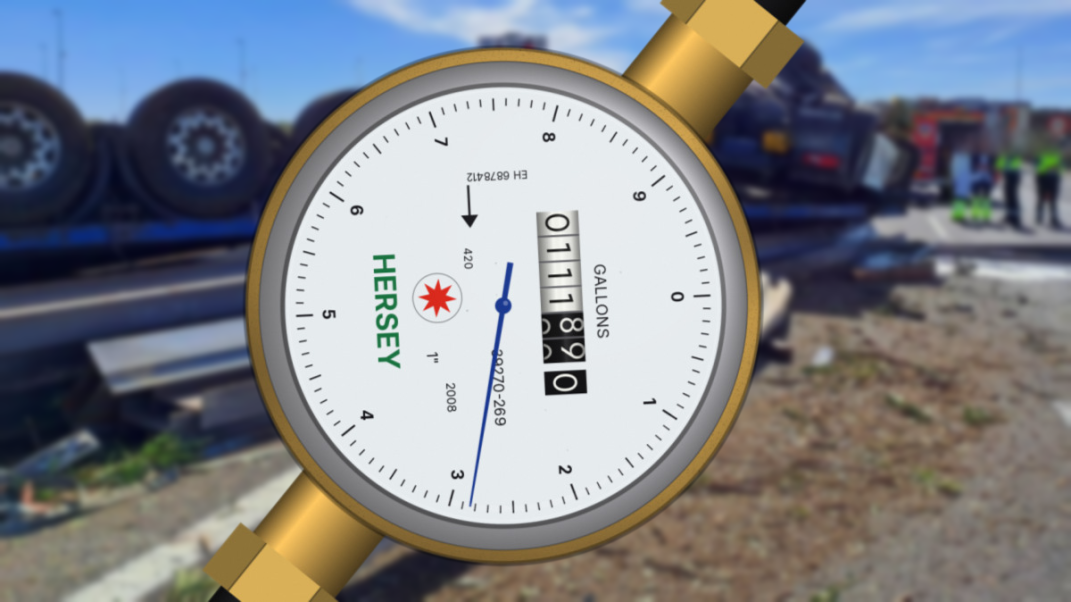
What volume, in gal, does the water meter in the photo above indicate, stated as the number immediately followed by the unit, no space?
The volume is 111892.8gal
